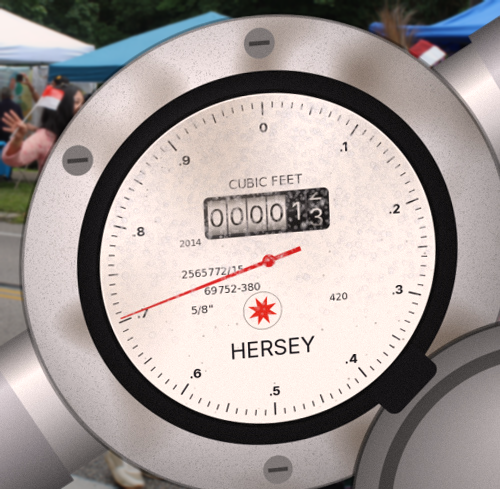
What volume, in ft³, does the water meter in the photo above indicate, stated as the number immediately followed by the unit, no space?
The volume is 12.70ft³
